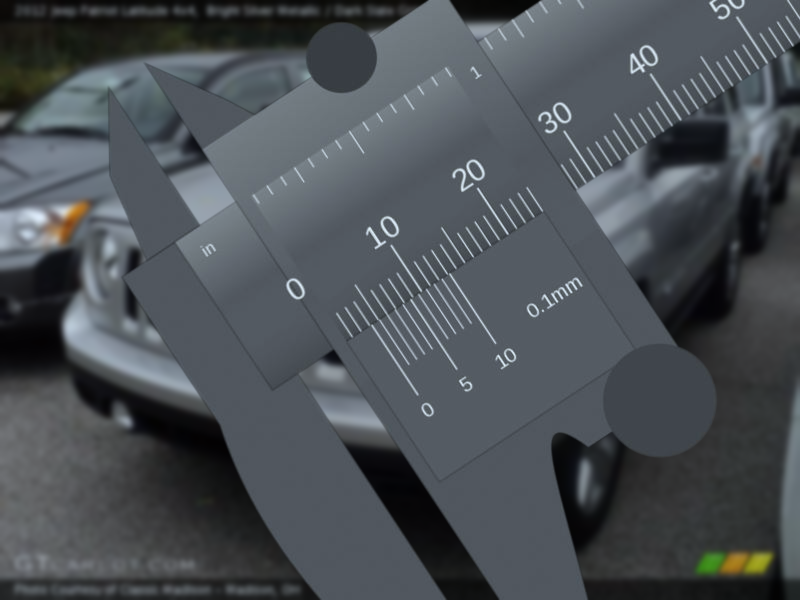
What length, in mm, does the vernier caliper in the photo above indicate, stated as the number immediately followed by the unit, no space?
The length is 4.2mm
